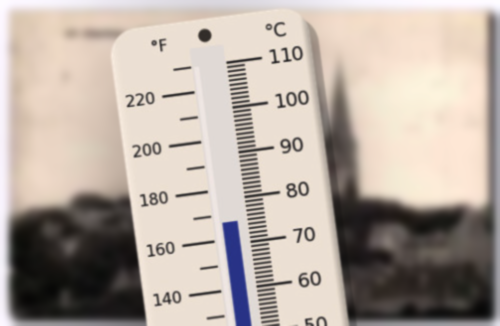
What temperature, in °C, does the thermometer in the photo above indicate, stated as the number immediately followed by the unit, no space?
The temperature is 75°C
